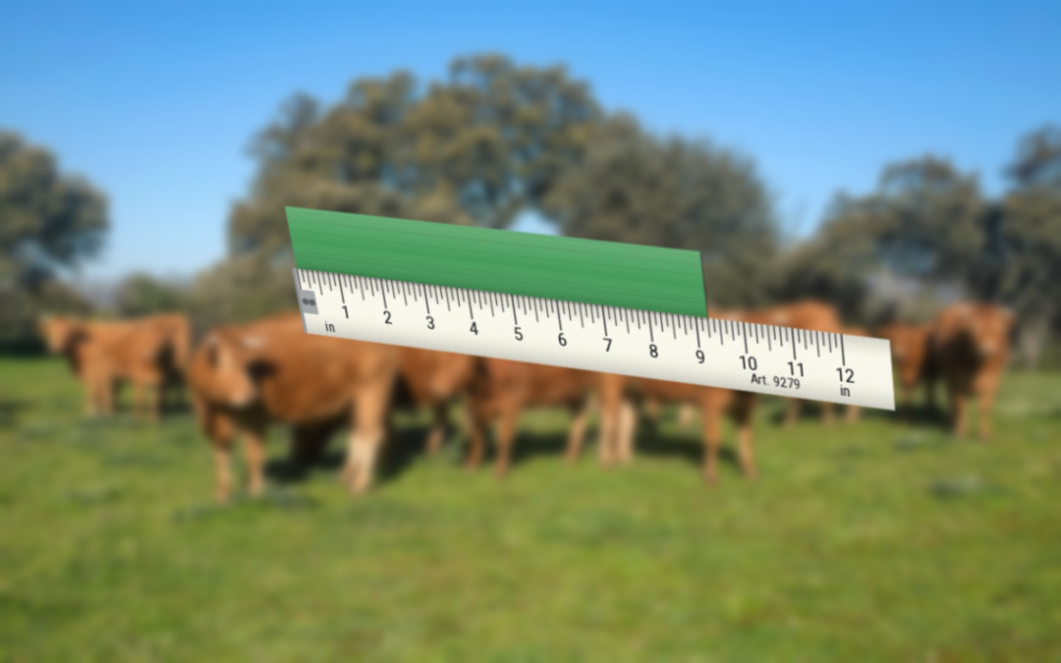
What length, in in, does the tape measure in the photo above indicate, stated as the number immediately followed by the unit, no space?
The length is 9.25in
